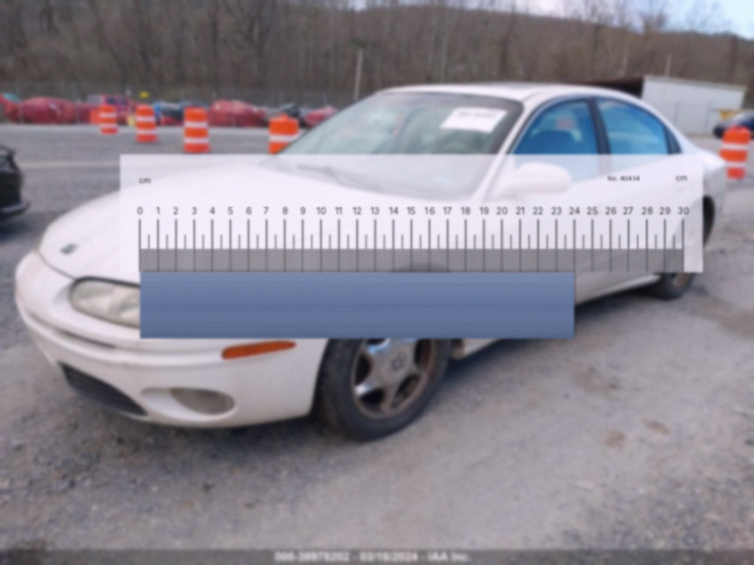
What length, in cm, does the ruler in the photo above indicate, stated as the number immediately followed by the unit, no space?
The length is 24cm
